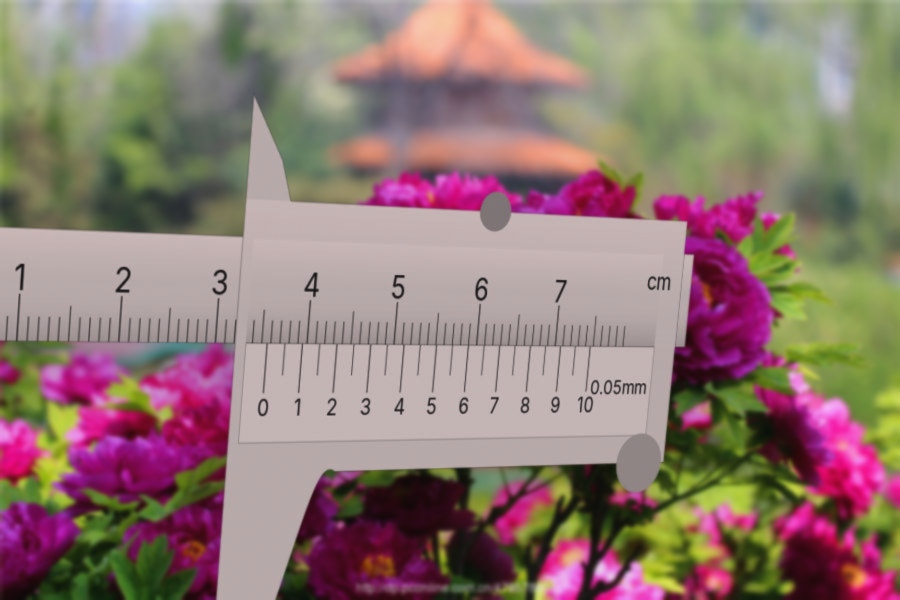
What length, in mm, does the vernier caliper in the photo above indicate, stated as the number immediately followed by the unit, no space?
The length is 35.6mm
